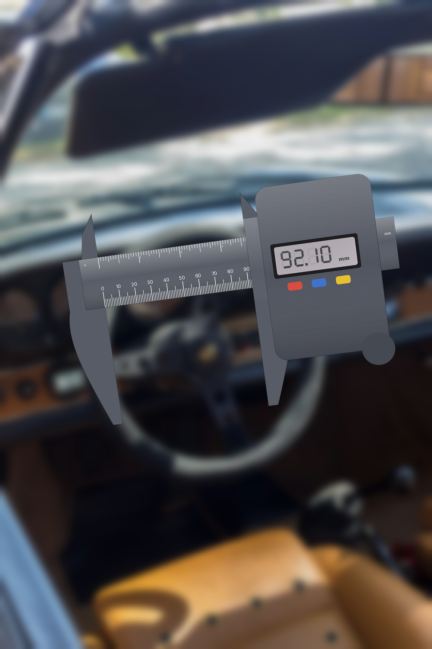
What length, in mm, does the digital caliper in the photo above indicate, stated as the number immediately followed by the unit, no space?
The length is 92.10mm
